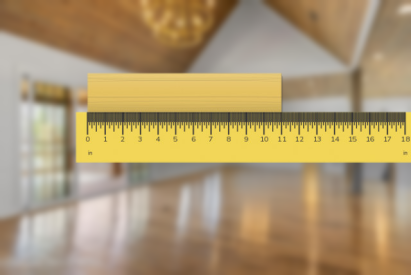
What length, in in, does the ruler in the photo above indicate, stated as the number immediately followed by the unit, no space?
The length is 11in
